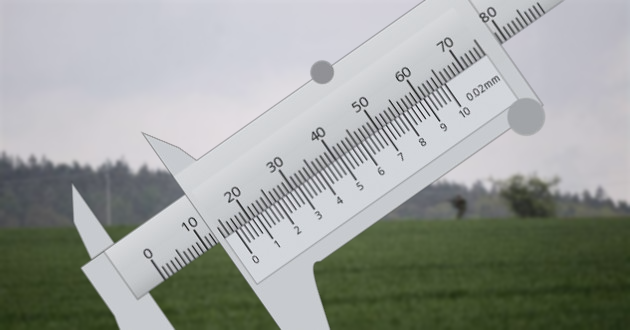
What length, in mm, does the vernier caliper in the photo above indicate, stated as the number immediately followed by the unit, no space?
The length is 16.5mm
